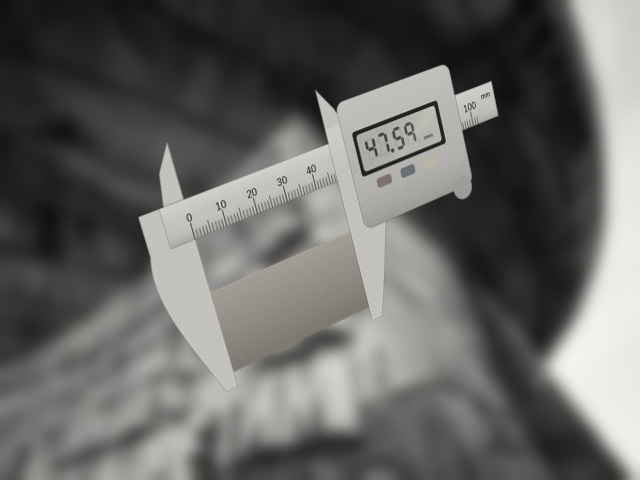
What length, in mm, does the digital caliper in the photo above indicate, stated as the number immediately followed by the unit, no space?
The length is 47.59mm
